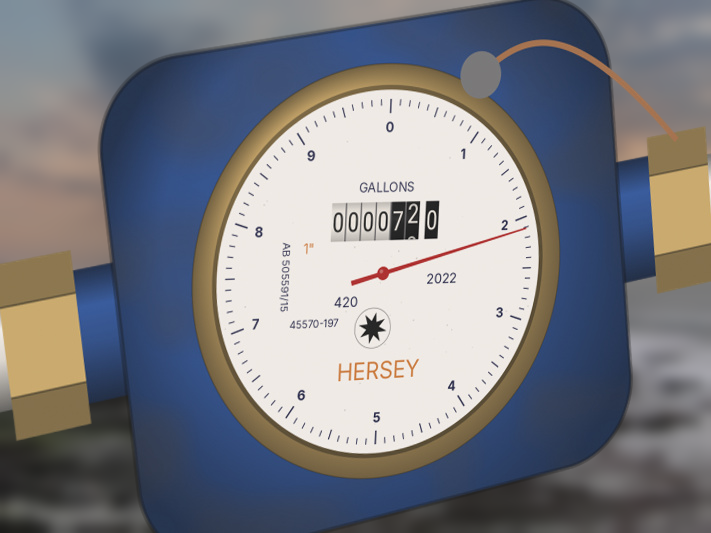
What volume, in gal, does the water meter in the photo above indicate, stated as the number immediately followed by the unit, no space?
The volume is 722.1gal
